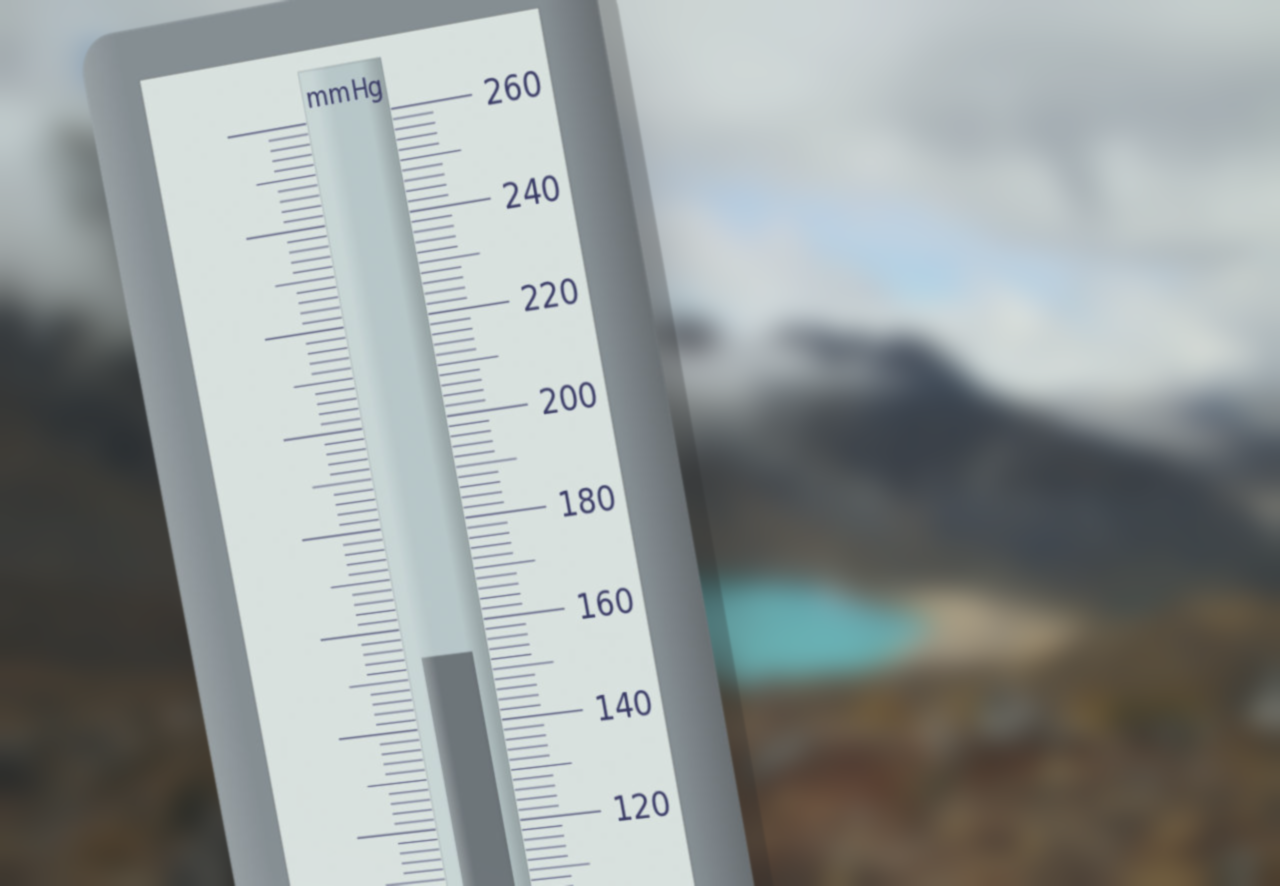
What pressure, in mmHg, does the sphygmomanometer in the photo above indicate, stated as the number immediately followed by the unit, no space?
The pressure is 154mmHg
